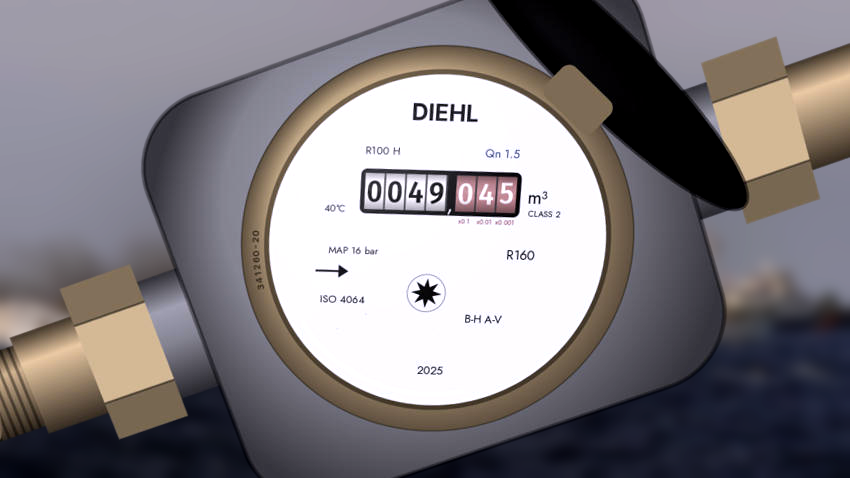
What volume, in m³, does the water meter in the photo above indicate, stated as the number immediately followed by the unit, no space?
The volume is 49.045m³
